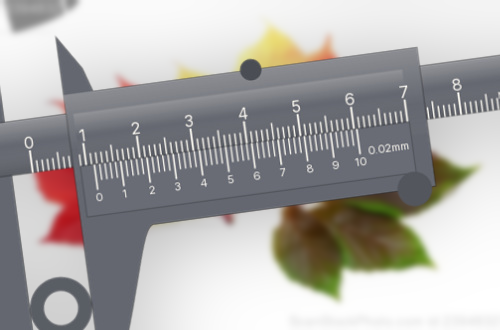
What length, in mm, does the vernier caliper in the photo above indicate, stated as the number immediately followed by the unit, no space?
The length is 11.5mm
